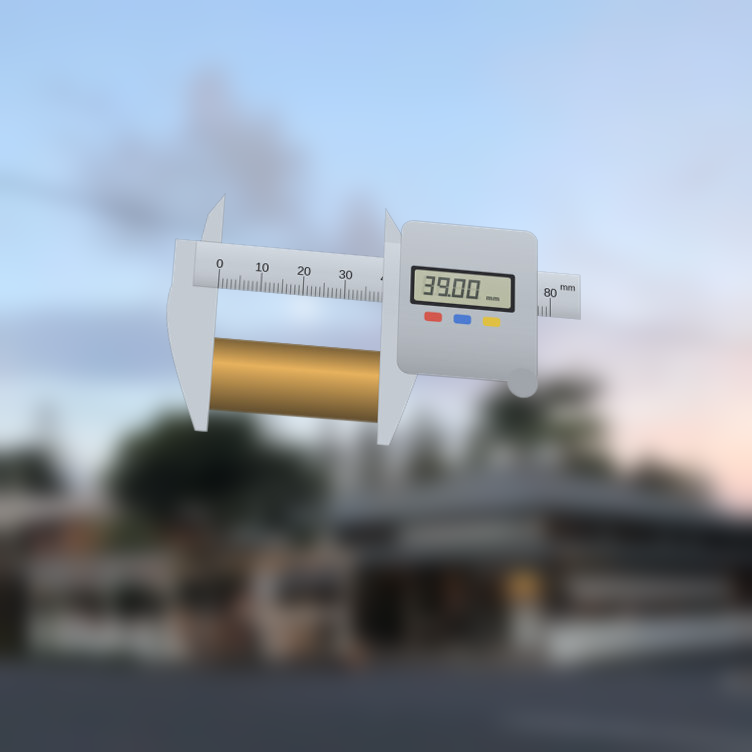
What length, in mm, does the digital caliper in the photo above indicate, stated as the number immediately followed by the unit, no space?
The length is 39.00mm
